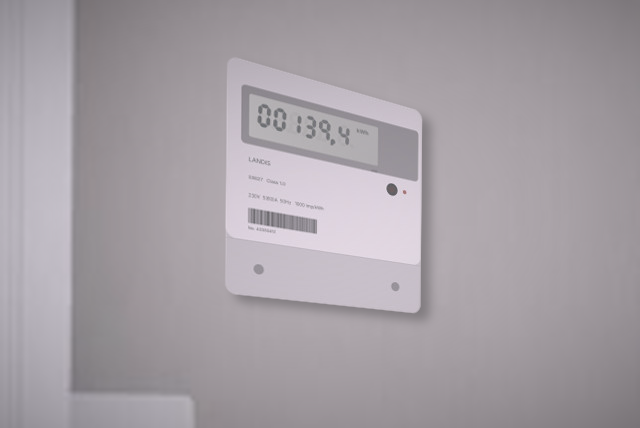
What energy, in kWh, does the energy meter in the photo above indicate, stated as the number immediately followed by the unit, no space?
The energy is 139.4kWh
